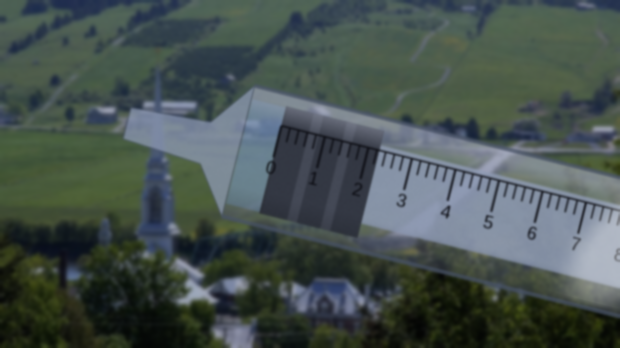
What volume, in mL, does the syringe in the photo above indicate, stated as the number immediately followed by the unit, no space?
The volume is 0mL
